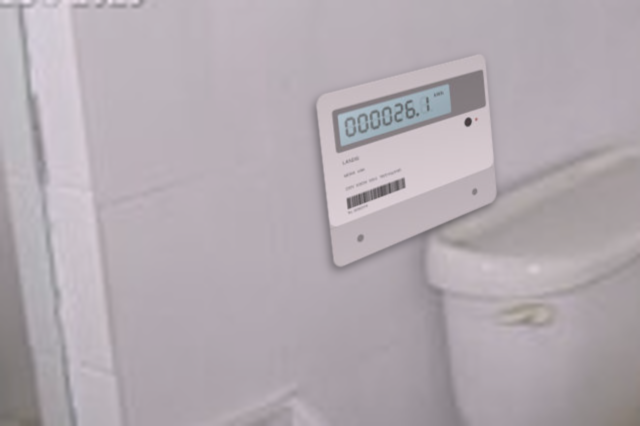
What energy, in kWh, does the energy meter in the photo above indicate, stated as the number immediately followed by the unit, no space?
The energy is 26.1kWh
